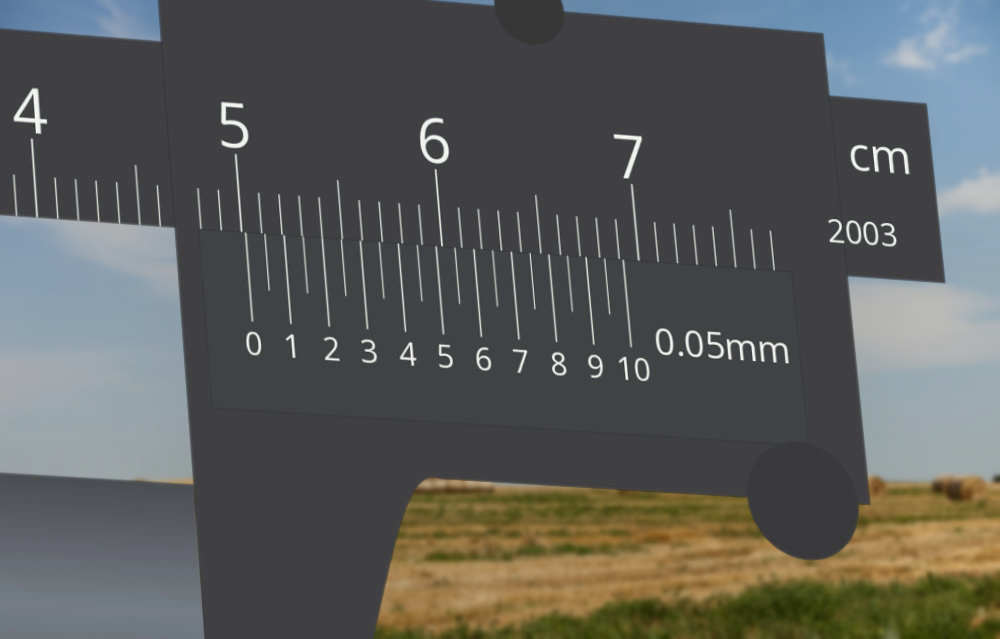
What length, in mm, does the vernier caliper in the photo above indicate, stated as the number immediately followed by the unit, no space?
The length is 50.2mm
